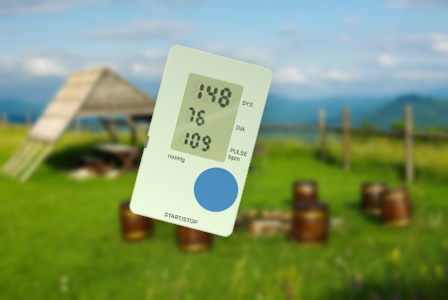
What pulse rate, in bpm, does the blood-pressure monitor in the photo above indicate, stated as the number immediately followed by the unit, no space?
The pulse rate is 109bpm
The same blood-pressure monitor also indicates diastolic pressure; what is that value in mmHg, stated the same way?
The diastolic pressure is 76mmHg
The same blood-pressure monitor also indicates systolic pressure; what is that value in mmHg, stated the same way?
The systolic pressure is 148mmHg
